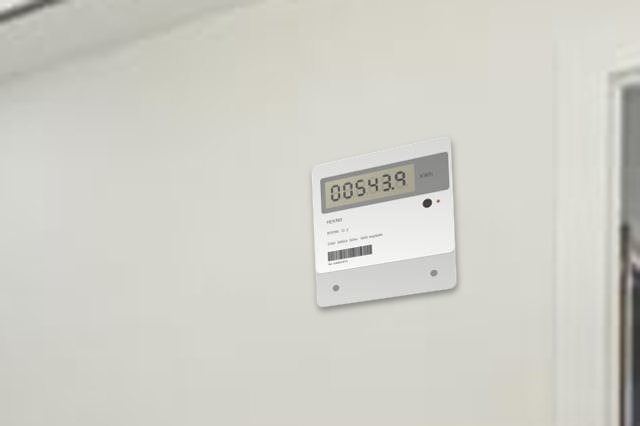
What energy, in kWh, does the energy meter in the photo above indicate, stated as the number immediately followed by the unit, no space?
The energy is 543.9kWh
